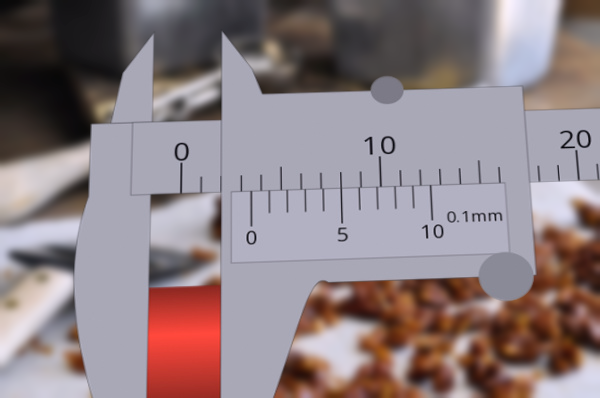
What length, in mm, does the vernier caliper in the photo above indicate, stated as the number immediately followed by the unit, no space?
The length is 3.5mm
